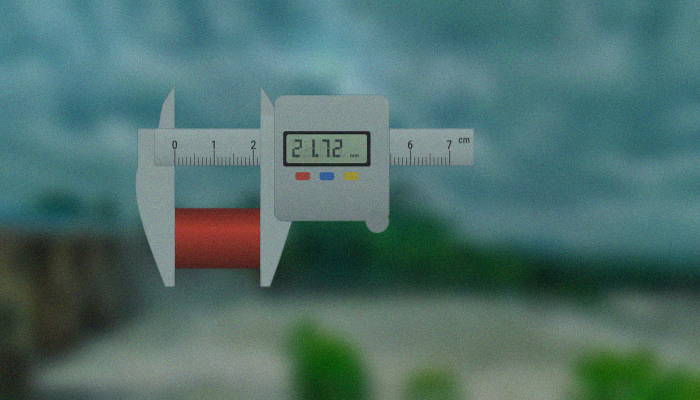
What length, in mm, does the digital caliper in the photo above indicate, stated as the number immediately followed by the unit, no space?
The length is 21.72mm
